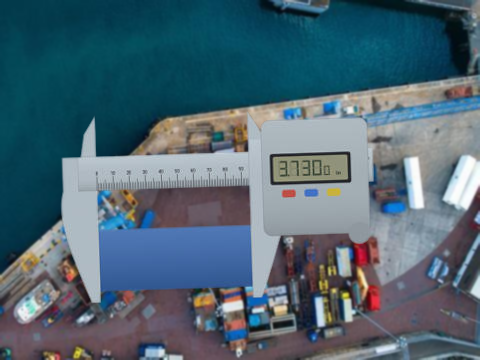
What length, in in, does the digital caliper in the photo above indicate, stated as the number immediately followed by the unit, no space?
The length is 3.7300in
